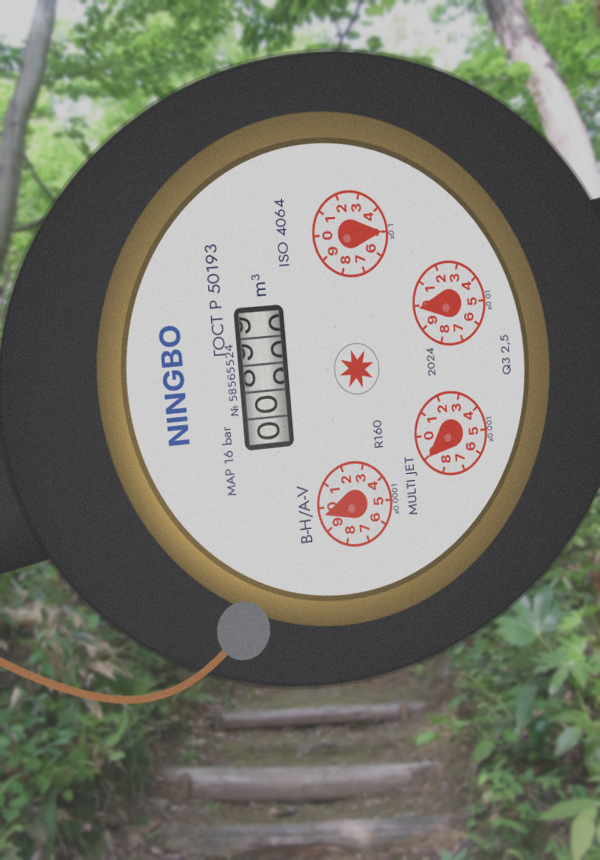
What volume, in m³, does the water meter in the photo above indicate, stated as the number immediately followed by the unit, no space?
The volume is 899.4989m³
